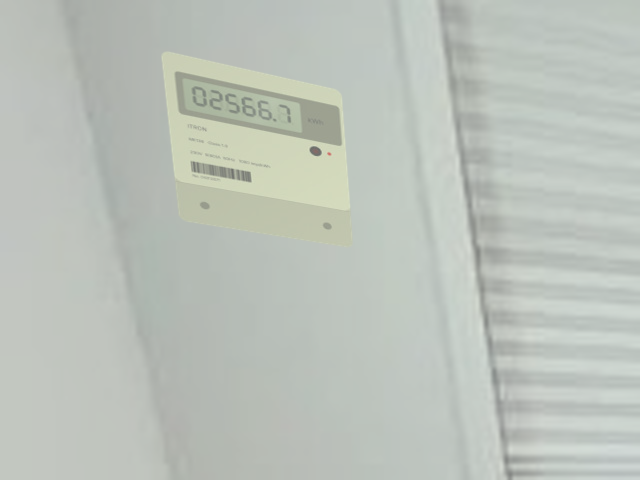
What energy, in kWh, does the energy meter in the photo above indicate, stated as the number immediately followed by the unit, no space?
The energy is 2566.7kWh
